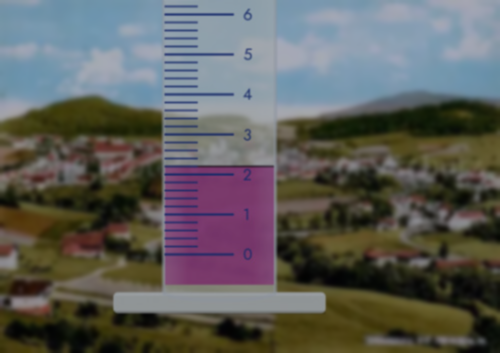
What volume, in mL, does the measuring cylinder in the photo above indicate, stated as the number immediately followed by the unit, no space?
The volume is 2.2mL
